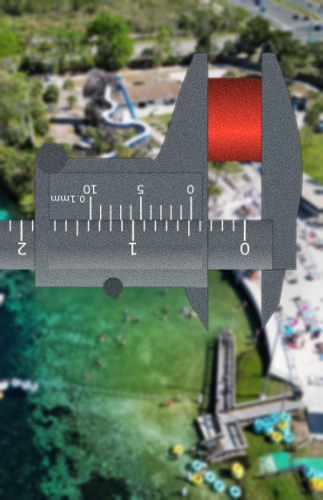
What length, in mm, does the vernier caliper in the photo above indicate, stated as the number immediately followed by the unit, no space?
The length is 4.8mm
